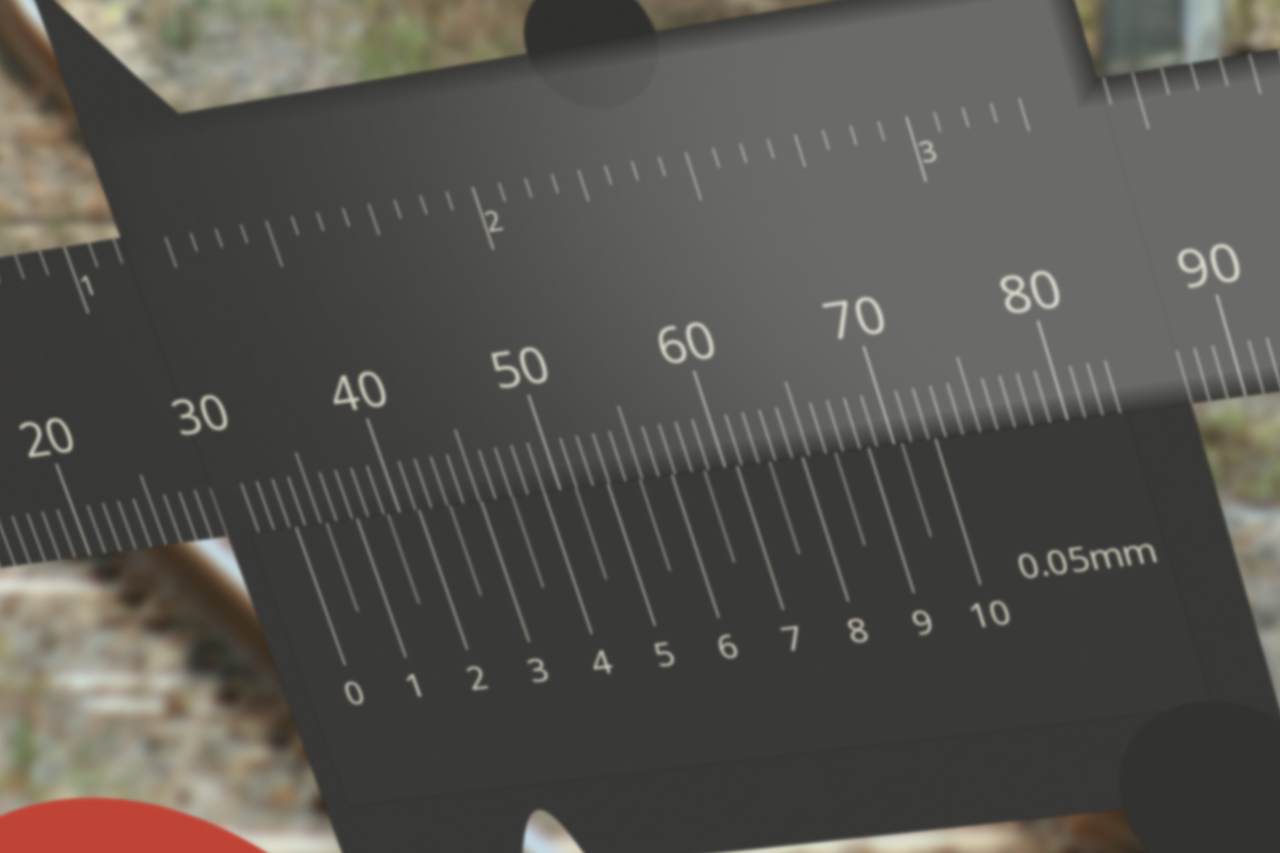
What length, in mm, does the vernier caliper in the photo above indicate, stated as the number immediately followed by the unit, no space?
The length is 33.4mm
